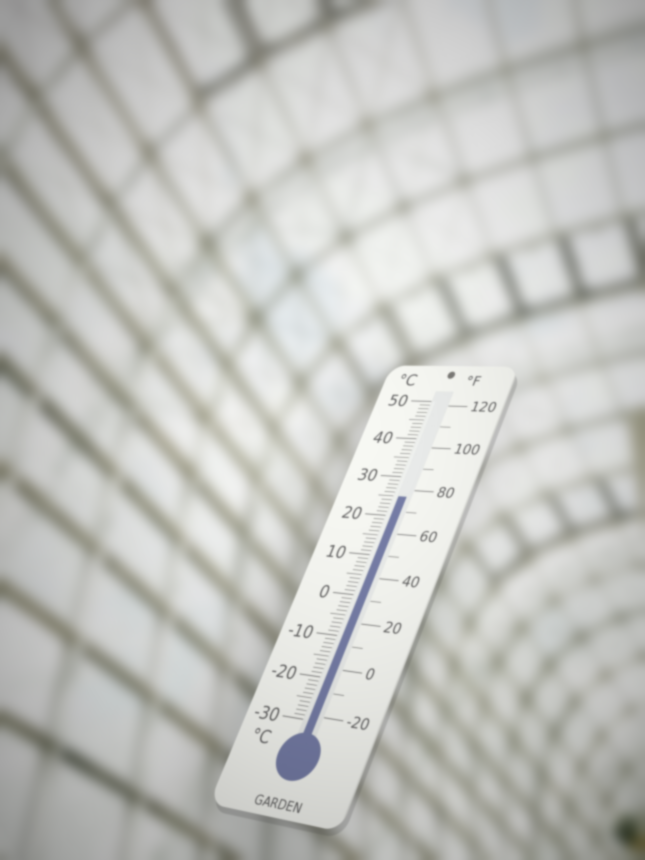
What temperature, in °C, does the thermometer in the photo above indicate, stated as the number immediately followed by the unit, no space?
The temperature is 25°C
